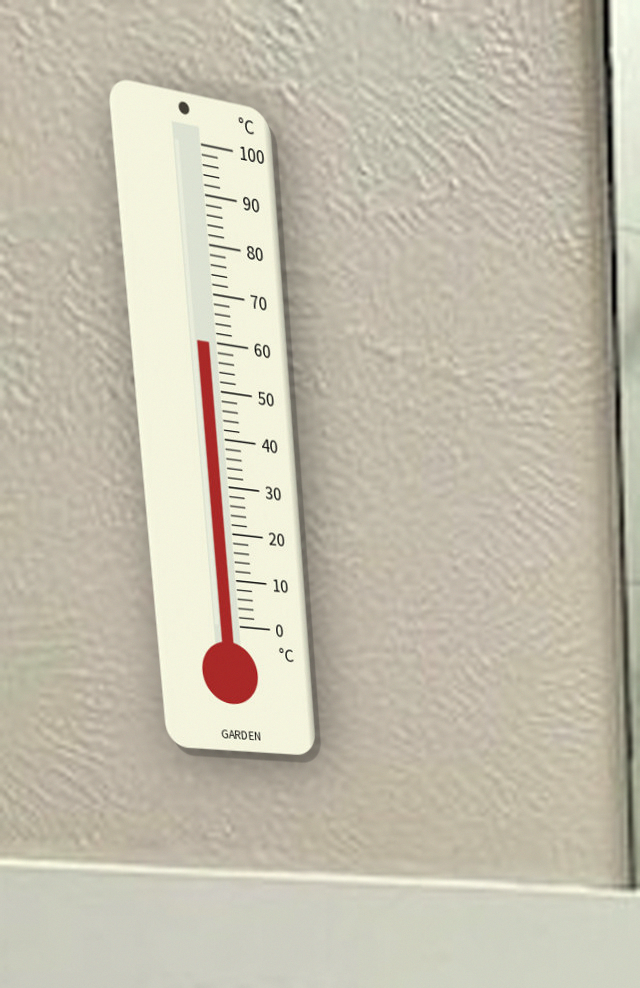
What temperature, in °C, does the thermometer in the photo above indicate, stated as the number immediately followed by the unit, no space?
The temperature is 60°C
